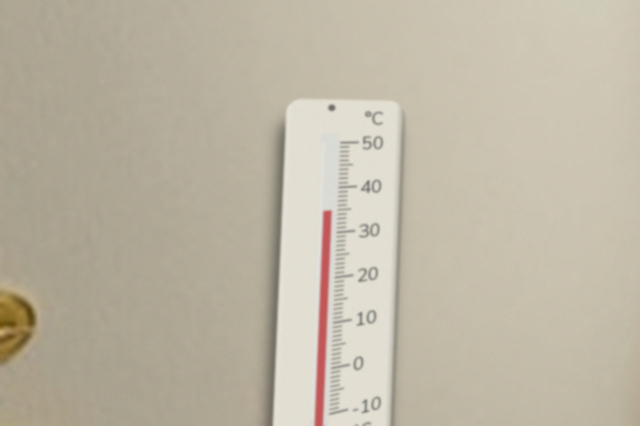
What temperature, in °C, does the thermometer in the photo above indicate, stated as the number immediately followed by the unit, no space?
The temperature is 35°C
